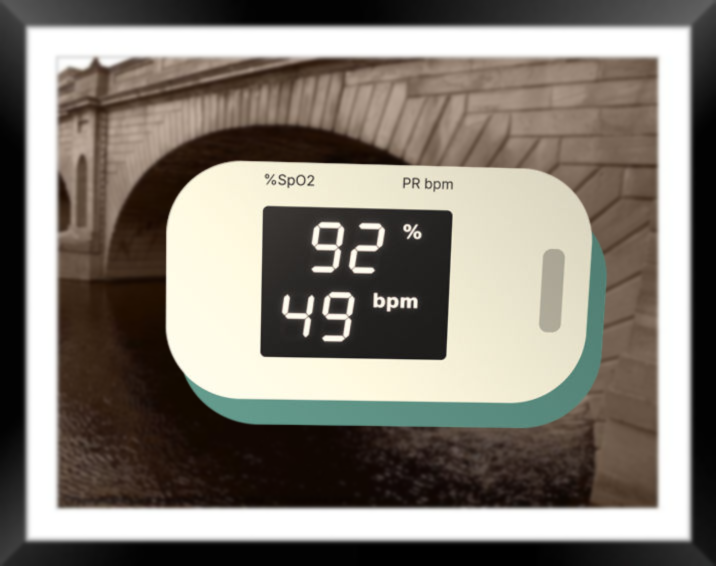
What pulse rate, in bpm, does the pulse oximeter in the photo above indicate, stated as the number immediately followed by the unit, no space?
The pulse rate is 49bpm
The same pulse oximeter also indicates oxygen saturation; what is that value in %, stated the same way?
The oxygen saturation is 92%
